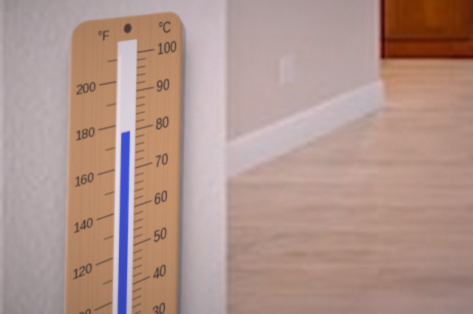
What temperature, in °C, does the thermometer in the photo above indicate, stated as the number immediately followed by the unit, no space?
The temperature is 80°C
